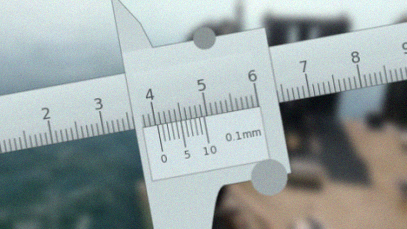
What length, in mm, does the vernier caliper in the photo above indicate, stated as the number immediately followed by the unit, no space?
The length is 40.4mm
